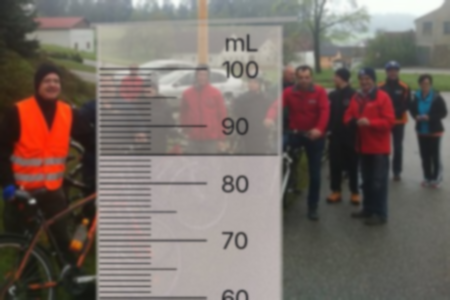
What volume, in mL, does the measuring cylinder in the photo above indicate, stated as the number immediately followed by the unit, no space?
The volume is 85mL
